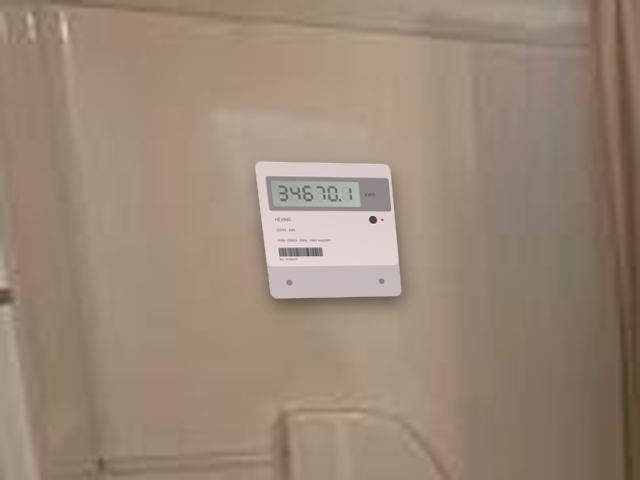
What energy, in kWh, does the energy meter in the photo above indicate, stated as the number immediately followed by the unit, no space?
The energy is 34670.1kWh
